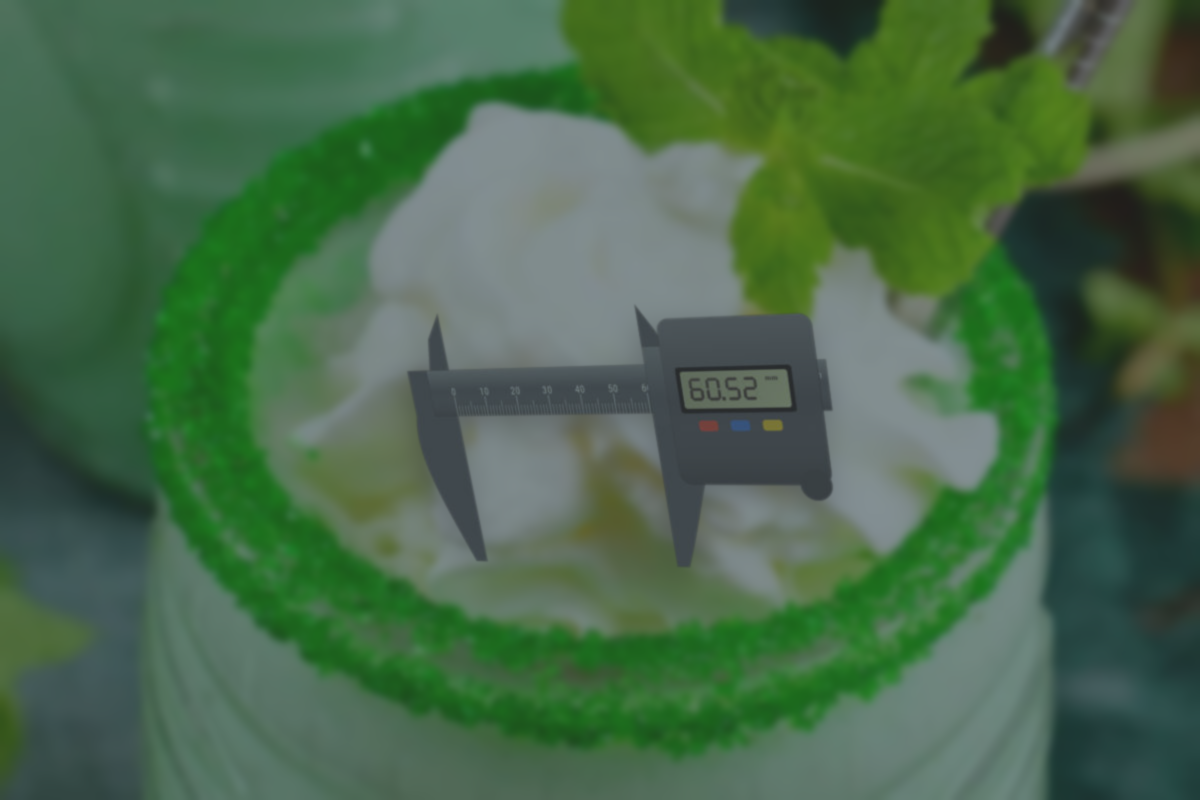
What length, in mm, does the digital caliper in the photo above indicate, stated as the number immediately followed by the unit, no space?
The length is 60.52mm
